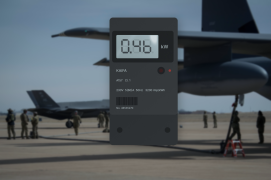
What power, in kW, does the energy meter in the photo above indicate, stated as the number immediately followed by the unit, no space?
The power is 0.46kW
